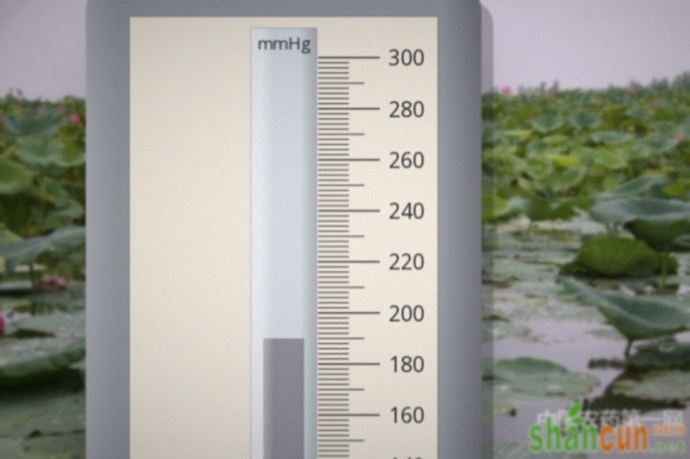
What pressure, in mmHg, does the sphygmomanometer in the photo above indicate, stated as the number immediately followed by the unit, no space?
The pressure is 190mmHg
